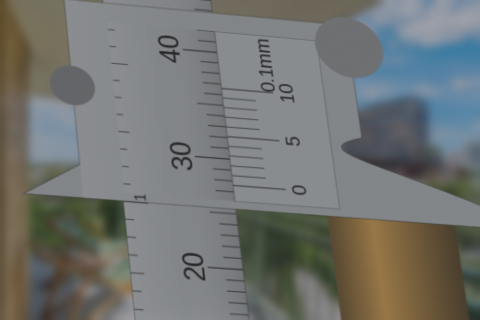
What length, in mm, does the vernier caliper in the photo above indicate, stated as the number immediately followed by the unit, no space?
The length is 27.6mm
